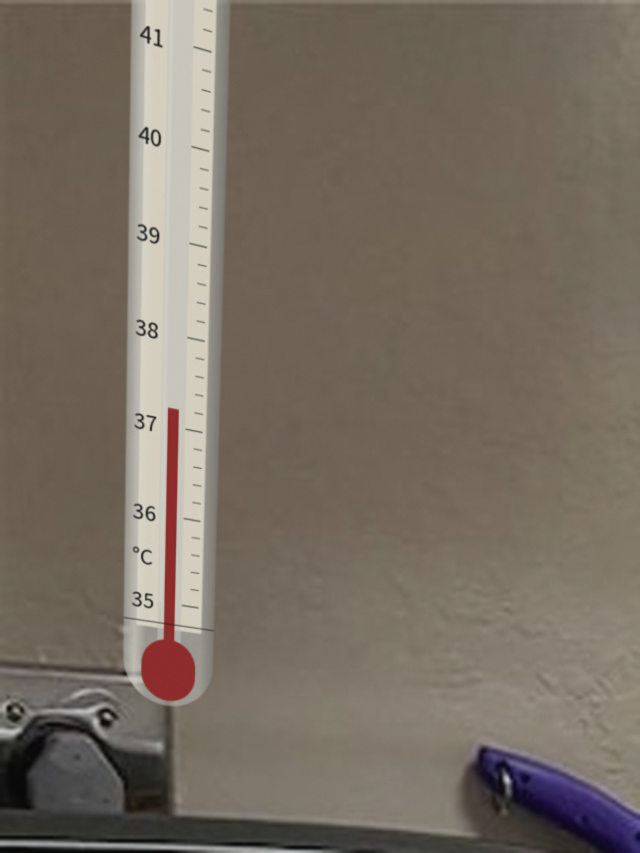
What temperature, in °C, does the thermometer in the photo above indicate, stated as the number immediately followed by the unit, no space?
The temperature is 37.2°C
